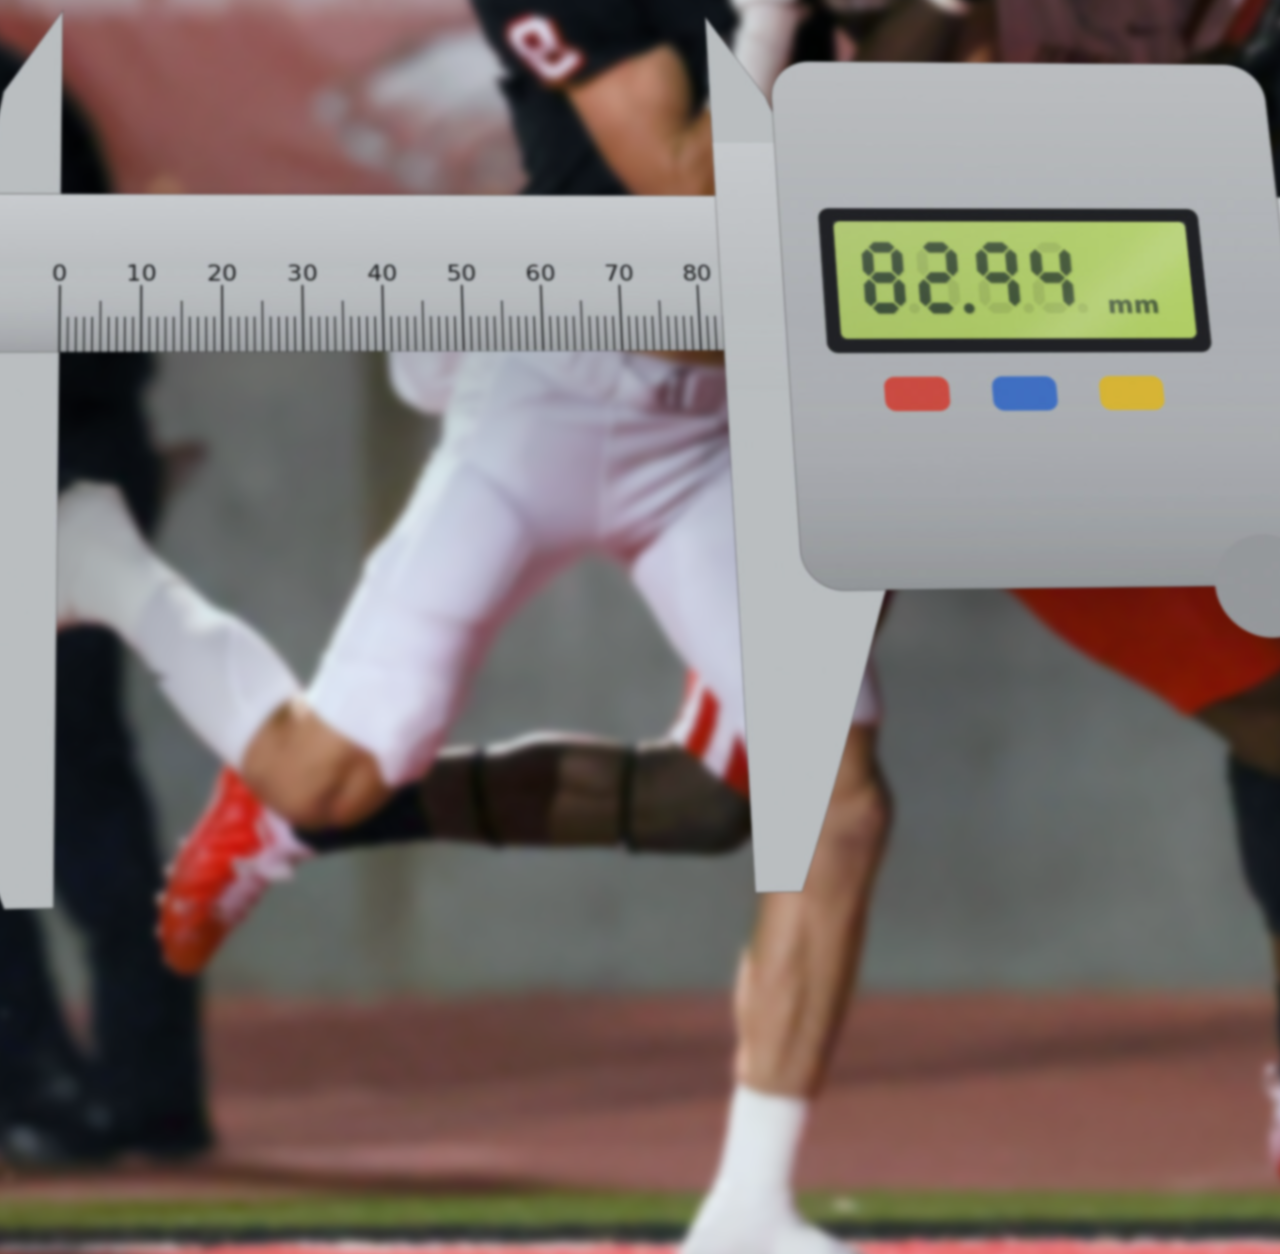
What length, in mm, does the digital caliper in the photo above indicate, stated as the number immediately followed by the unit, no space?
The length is 82.94mm
